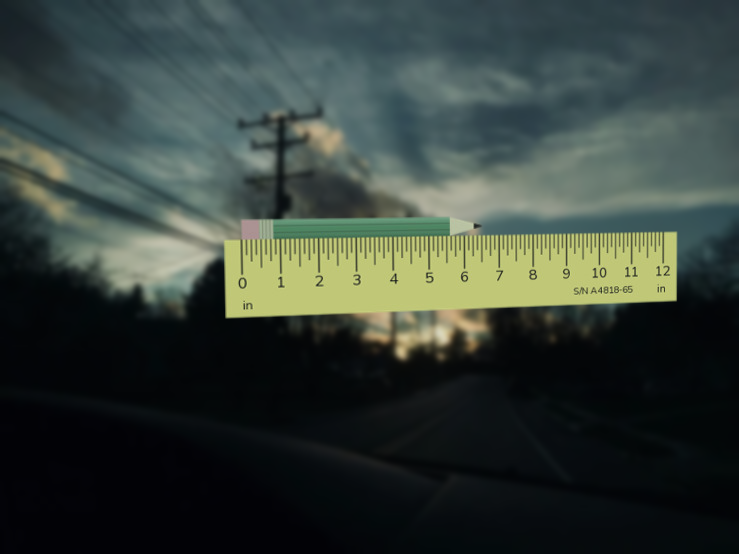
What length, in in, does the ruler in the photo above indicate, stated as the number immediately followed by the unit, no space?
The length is 6.5in
